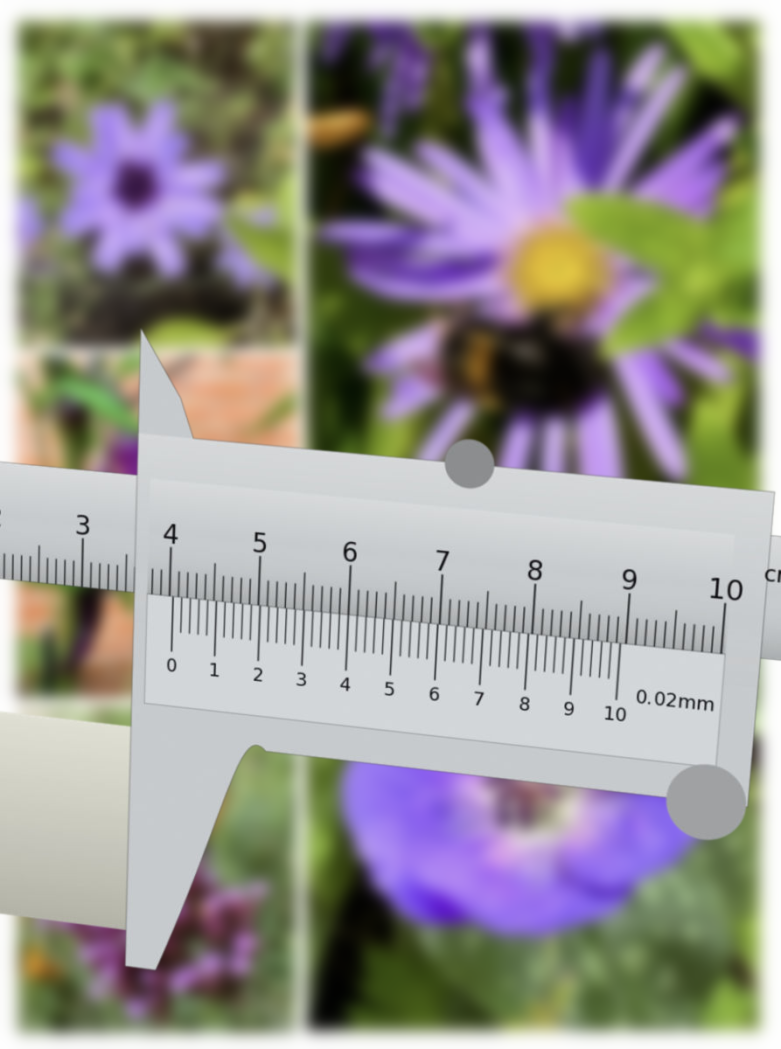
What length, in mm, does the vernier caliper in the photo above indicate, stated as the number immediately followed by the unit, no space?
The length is 40.4mm
